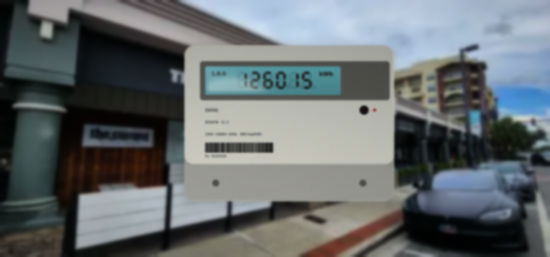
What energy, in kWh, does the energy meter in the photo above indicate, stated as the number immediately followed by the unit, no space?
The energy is 126015kWh
